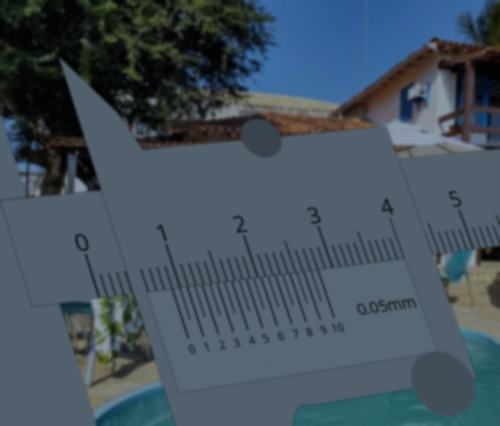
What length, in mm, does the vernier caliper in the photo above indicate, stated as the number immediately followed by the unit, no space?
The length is 9.0mm
